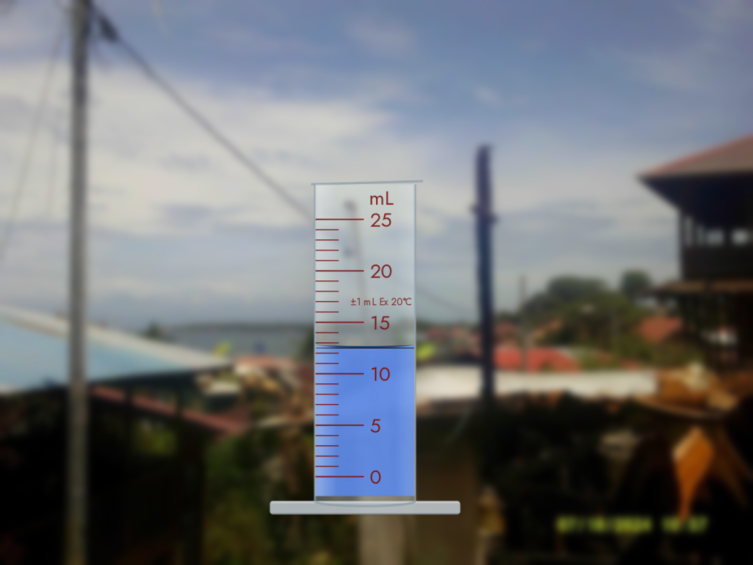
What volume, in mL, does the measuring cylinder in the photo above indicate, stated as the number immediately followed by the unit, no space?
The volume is 12.5mL
